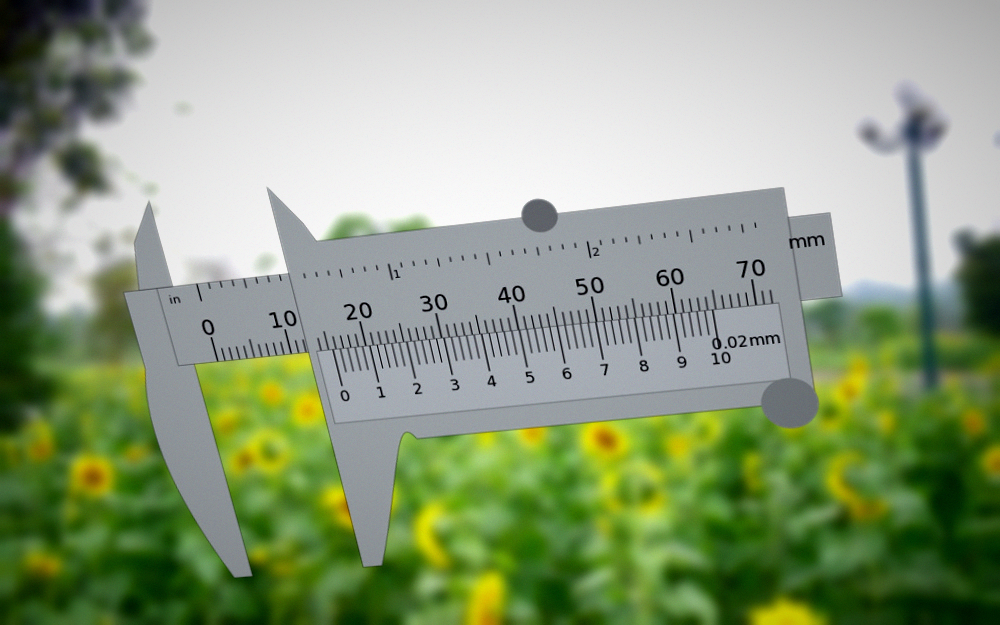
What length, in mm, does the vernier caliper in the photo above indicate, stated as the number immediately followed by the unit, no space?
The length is 15.6mm
